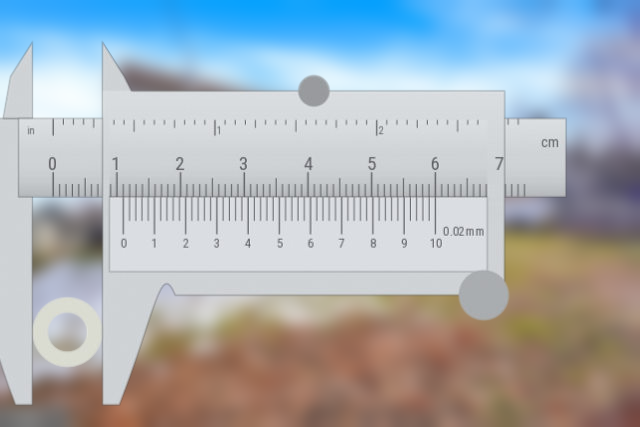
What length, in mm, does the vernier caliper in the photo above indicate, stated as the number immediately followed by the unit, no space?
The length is 11.0mm
